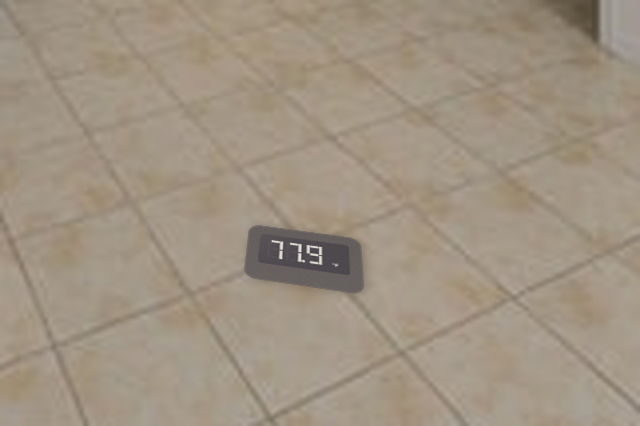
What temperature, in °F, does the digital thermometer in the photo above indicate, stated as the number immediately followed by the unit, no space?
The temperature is 77.9°F
